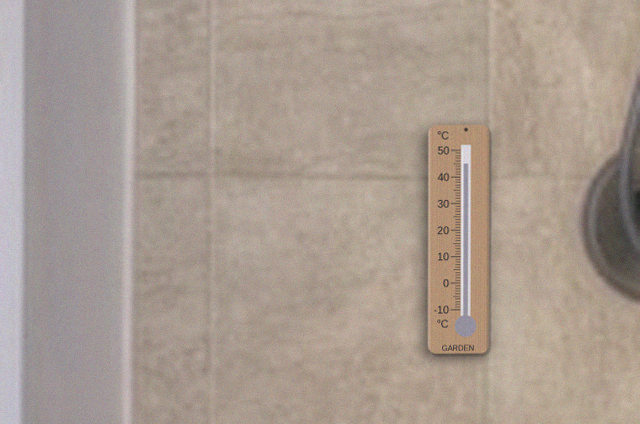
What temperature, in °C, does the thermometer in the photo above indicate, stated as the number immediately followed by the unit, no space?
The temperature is 45°C
